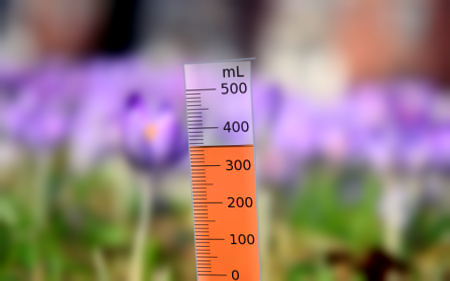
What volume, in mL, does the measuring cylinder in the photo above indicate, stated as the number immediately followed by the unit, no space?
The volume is 350mL
